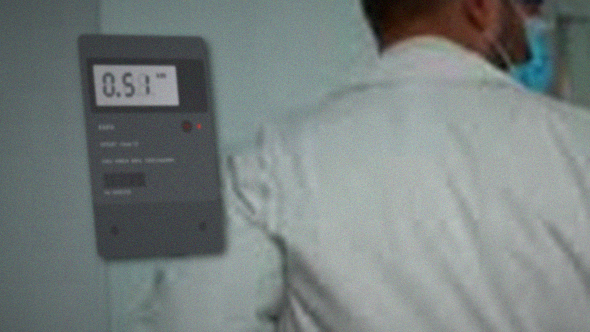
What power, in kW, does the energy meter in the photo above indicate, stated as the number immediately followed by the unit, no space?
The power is 0.51kW
